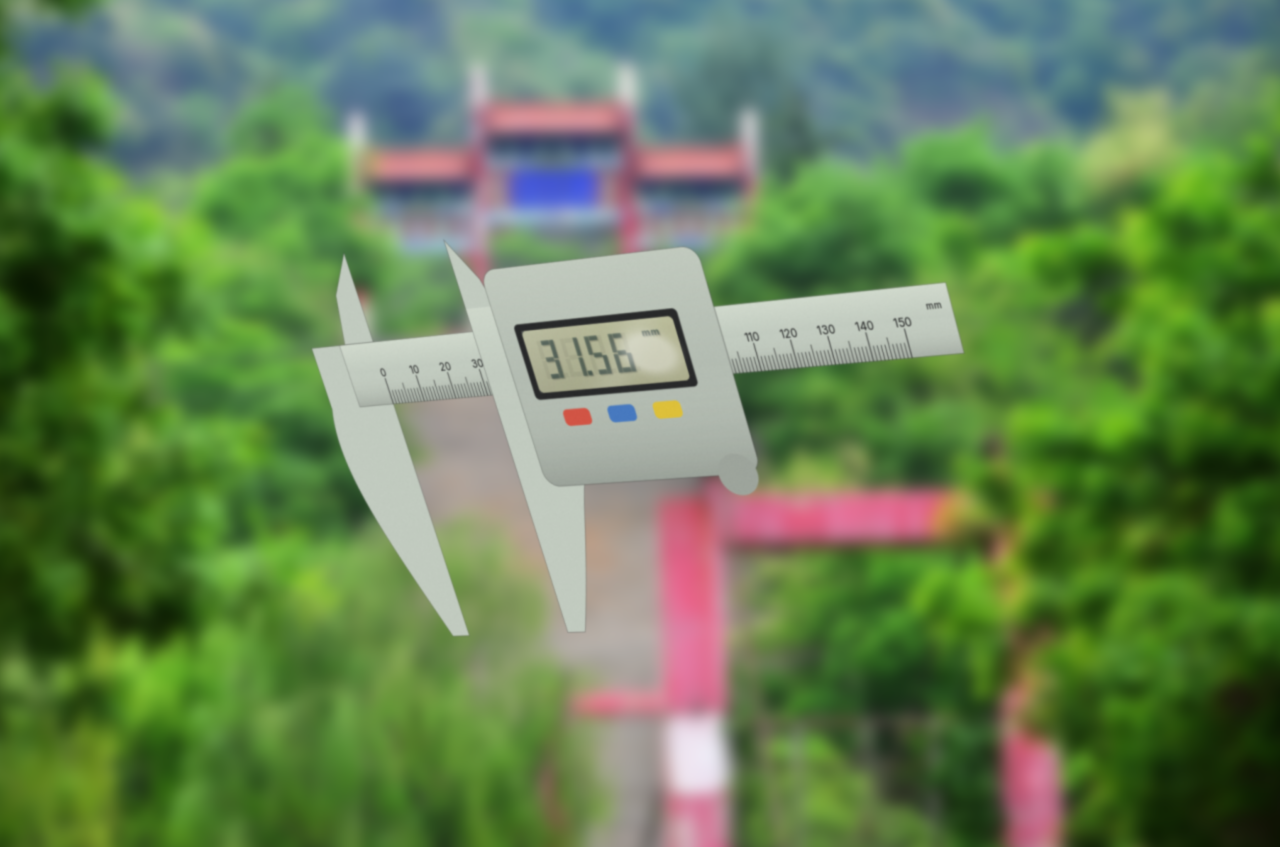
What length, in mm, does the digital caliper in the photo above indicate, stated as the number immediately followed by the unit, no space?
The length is 31.56mm
